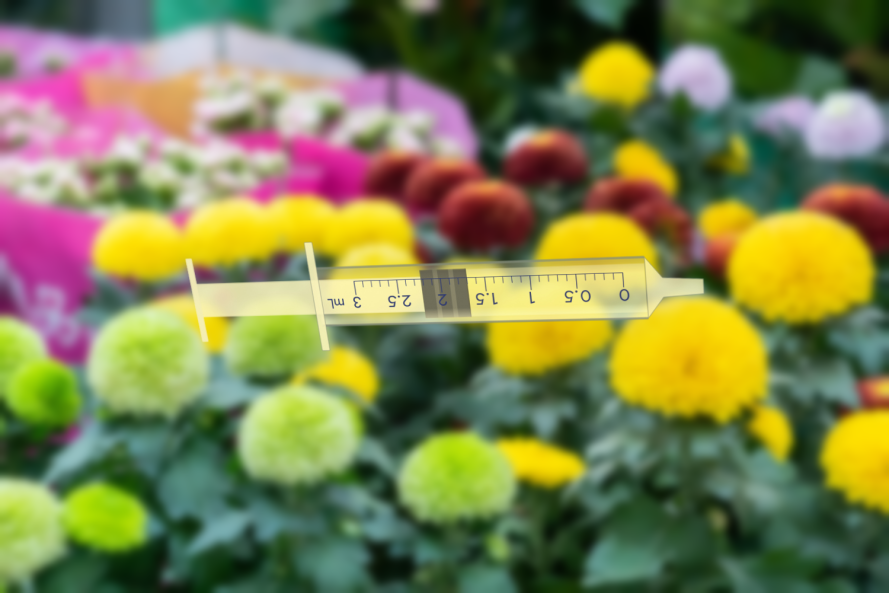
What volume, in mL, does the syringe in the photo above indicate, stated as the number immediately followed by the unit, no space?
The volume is 1.7mL
